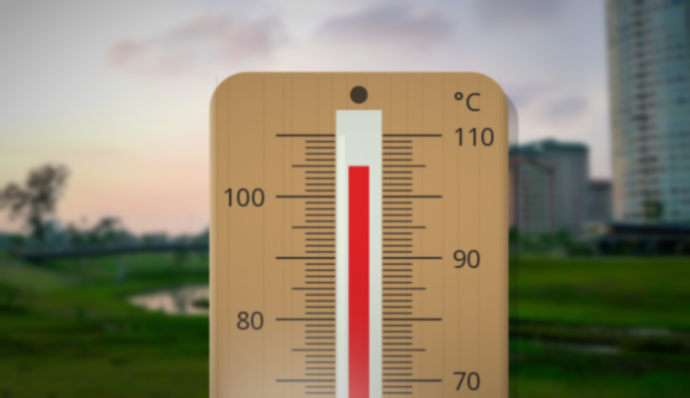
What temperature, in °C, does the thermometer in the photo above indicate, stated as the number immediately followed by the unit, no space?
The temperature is 105°C
